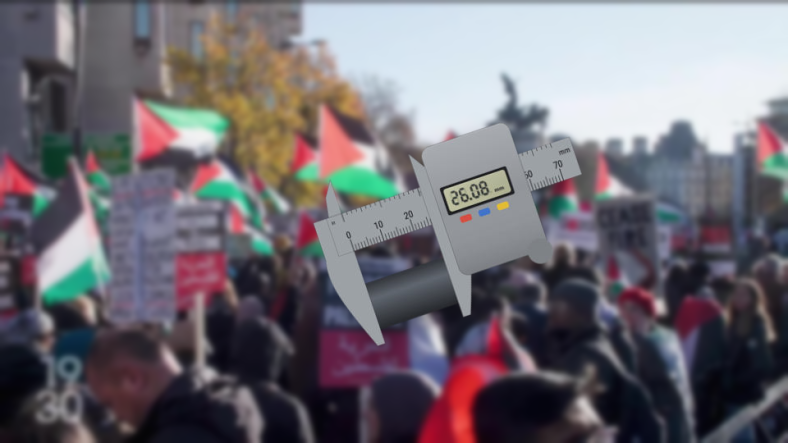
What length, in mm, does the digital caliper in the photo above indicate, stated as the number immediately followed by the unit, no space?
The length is 26.08mm
